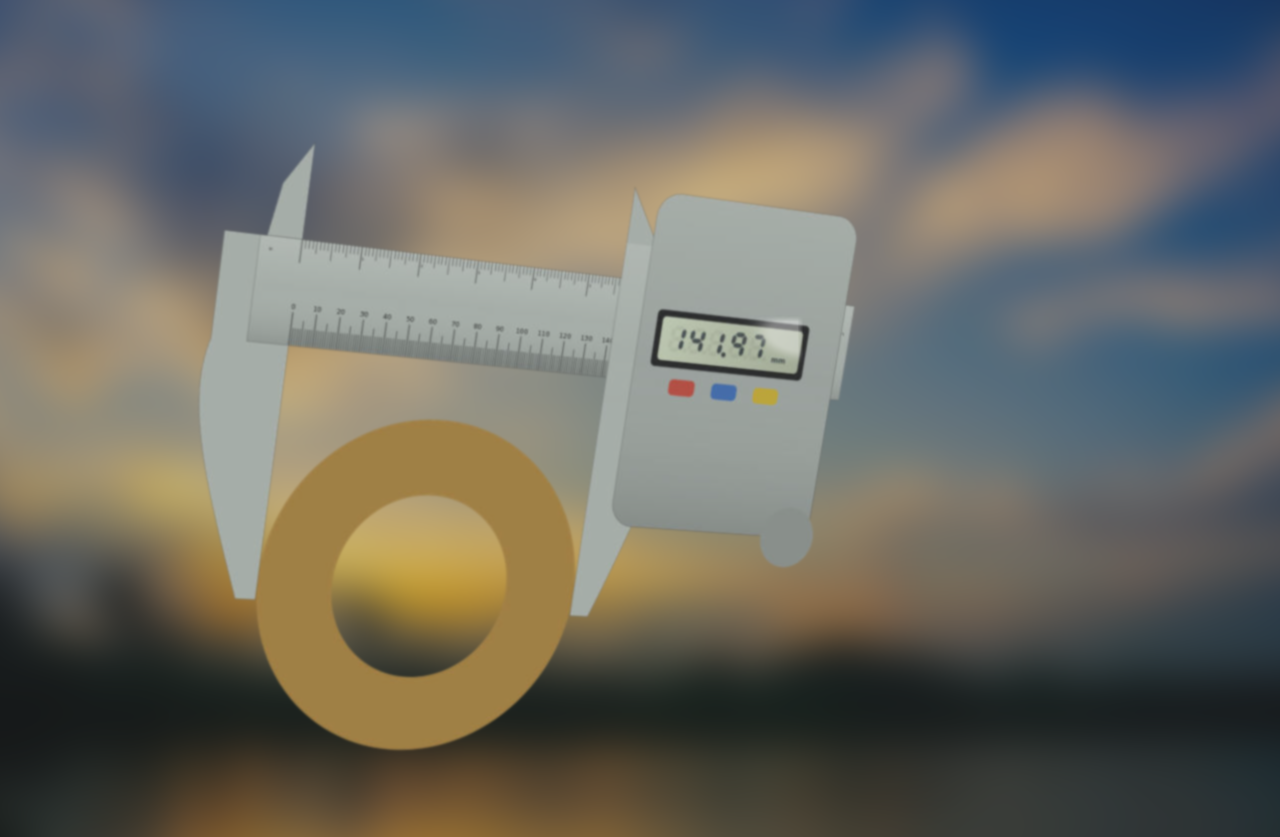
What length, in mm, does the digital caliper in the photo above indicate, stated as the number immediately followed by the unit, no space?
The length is 141.97mm
